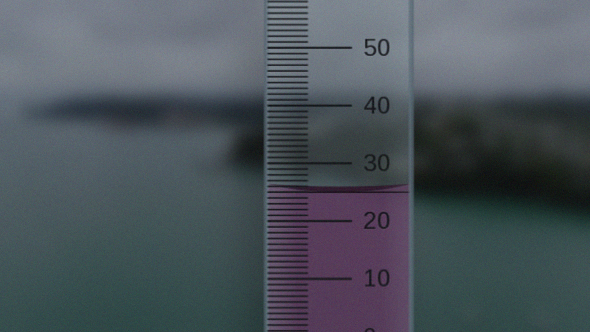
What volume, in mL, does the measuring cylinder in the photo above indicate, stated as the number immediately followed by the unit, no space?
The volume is 25mL
